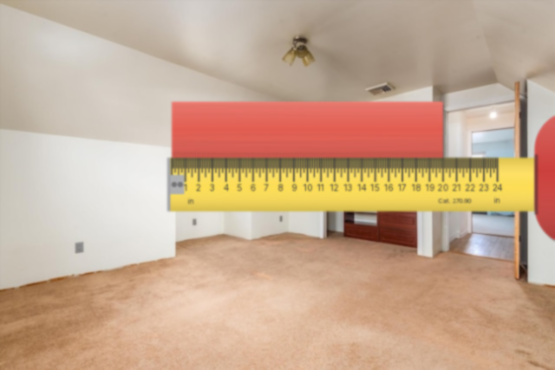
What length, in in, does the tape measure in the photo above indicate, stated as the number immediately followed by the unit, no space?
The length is 20in
